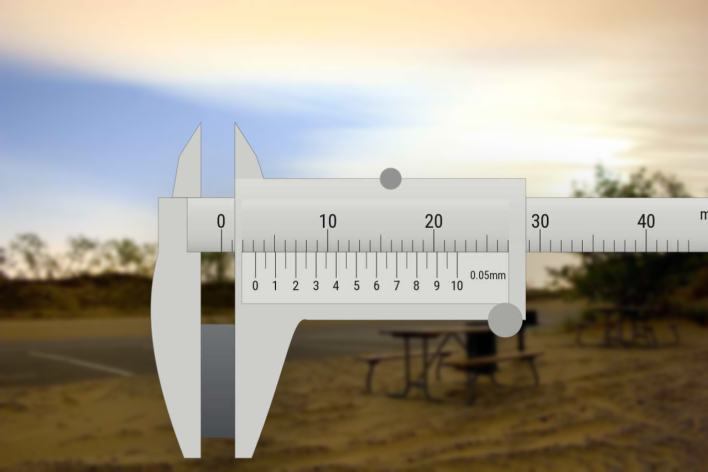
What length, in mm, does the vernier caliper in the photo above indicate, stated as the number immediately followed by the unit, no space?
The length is 3.2mm
